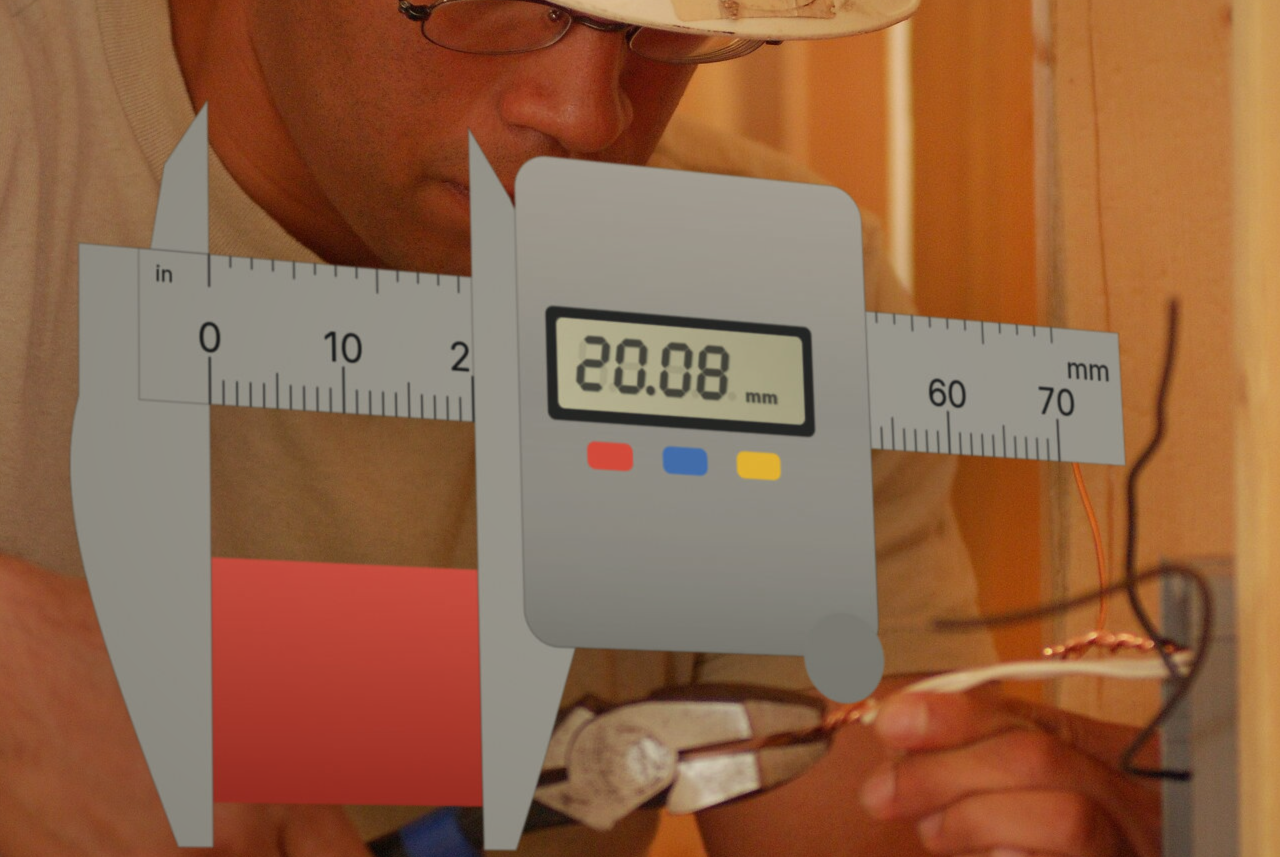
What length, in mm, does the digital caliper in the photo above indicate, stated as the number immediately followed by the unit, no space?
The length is 20.08mm
